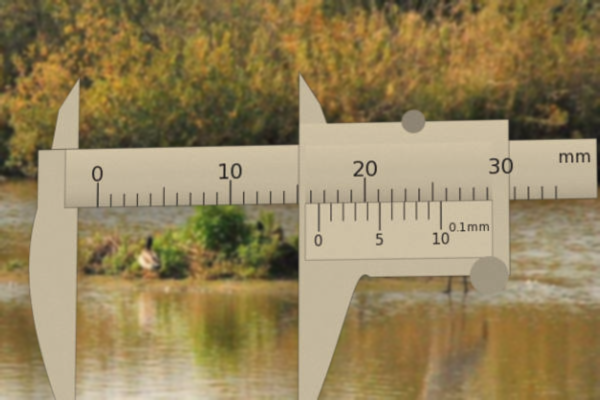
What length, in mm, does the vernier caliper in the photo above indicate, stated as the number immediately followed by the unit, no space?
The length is 16.6mm
